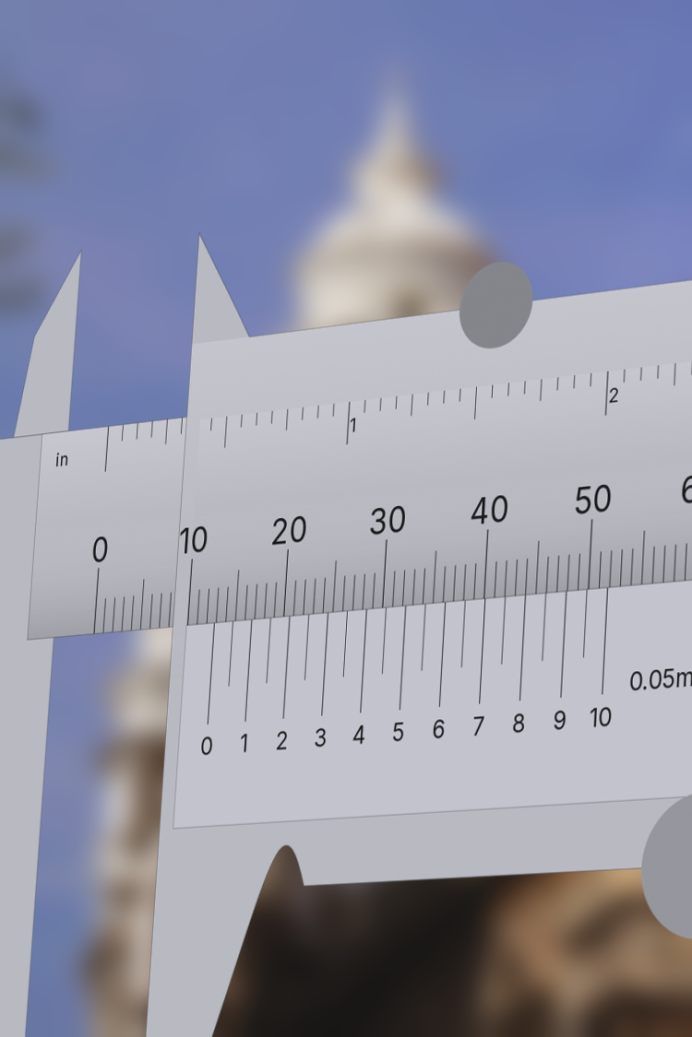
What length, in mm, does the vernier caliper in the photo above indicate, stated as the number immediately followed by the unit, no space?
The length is 12.8mm
